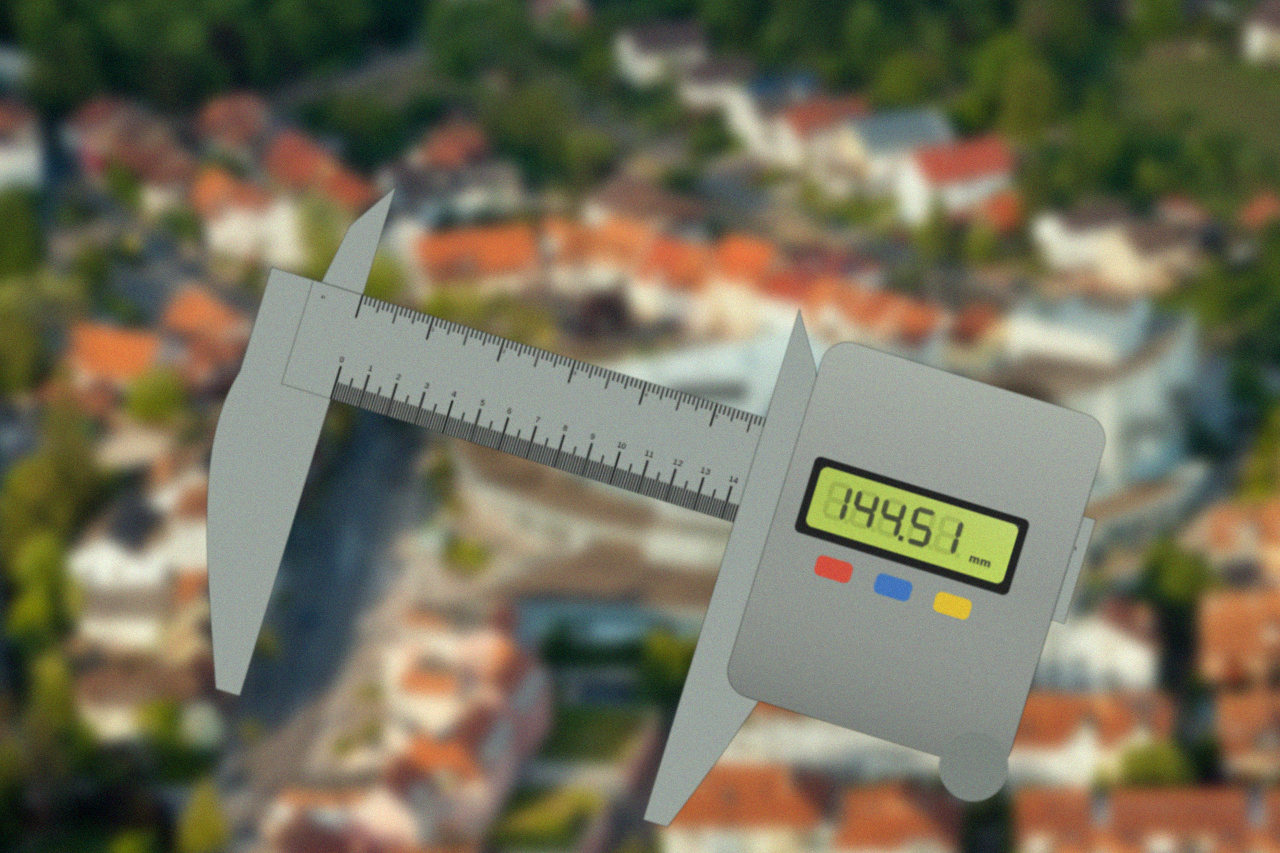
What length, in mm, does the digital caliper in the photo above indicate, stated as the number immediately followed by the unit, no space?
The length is 144.51mm
